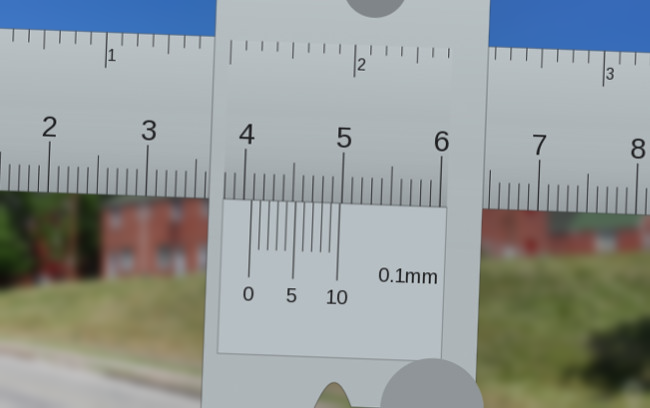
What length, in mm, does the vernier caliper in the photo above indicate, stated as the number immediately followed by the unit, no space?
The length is 40.8mm
